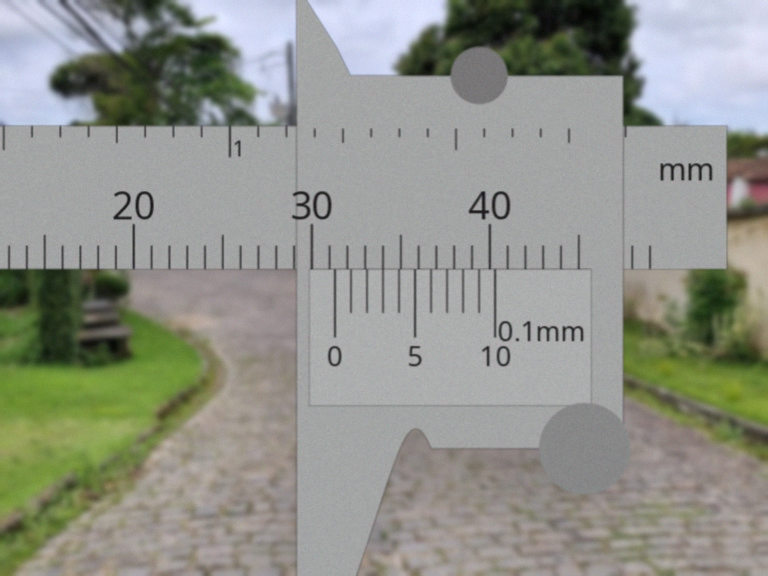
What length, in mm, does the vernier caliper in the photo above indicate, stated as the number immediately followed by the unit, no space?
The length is 31.3mm
